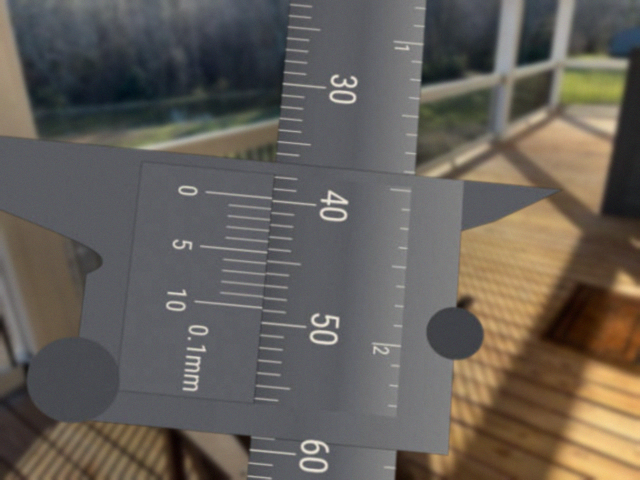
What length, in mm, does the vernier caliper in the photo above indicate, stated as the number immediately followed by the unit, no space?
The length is 39.8mm
